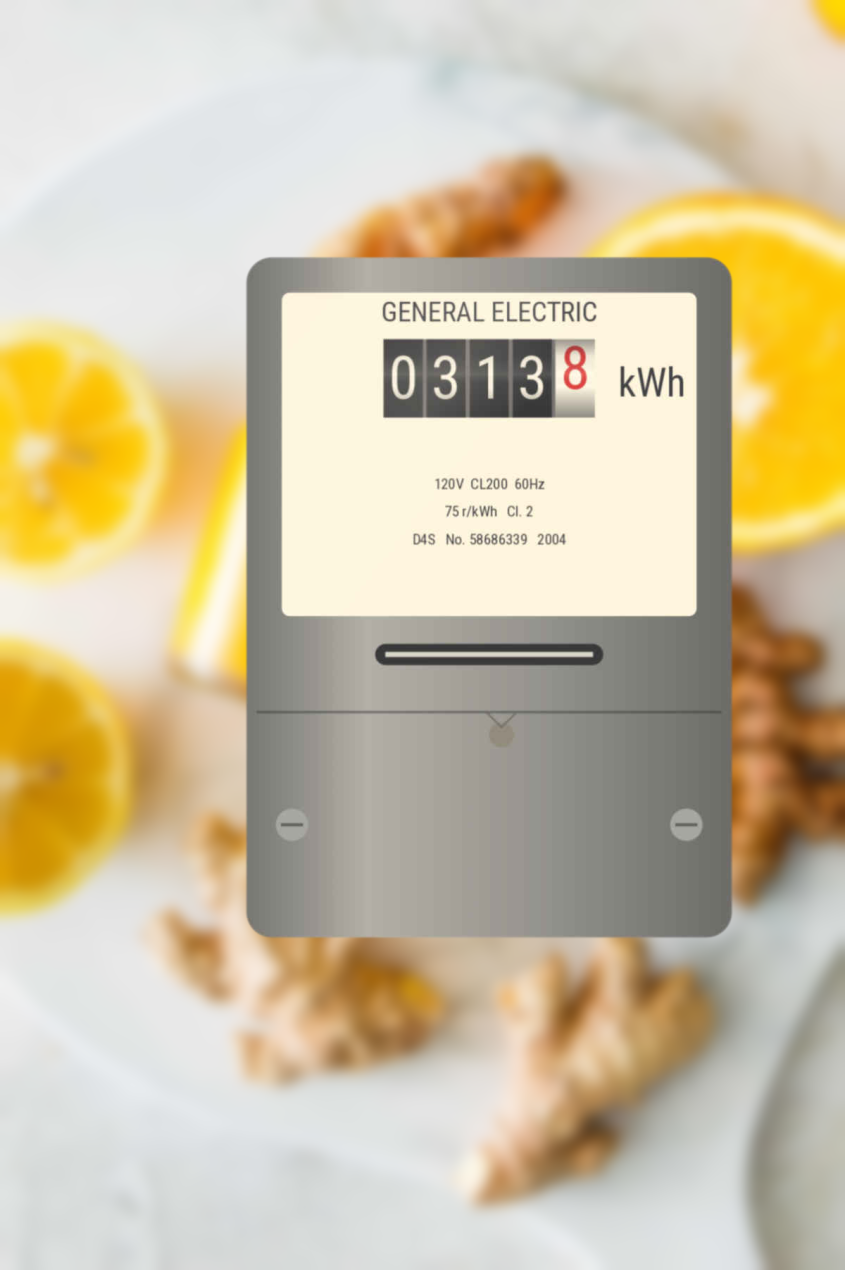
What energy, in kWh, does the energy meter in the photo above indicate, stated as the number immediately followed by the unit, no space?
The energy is 313.8kWh
